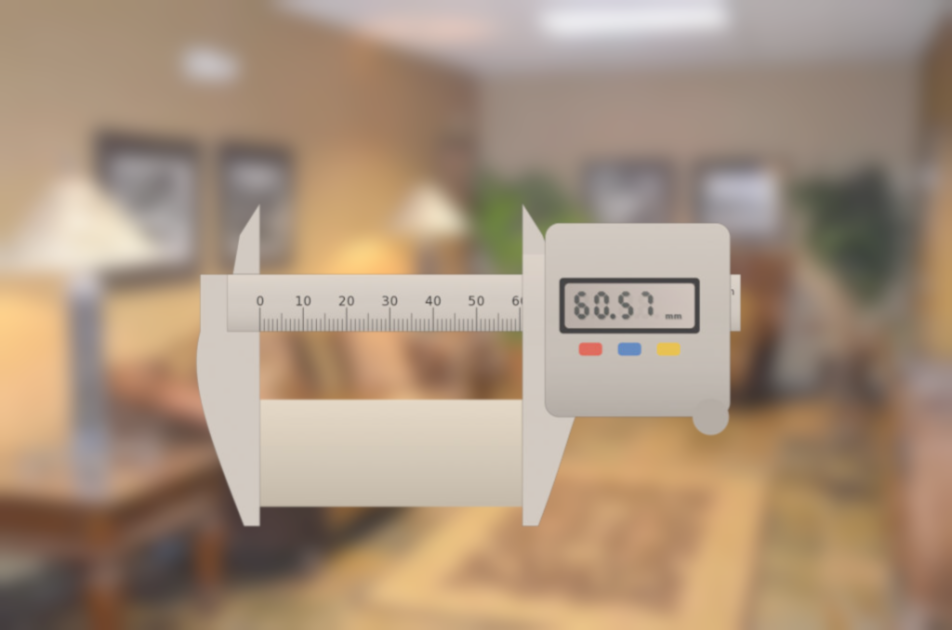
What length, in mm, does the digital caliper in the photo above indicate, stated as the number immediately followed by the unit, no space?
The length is 60.57mm
